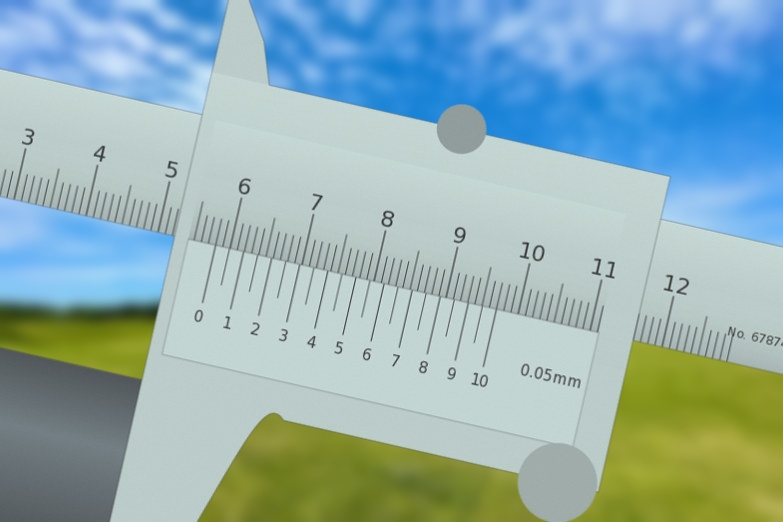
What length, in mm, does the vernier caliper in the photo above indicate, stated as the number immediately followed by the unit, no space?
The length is 58.0mm
